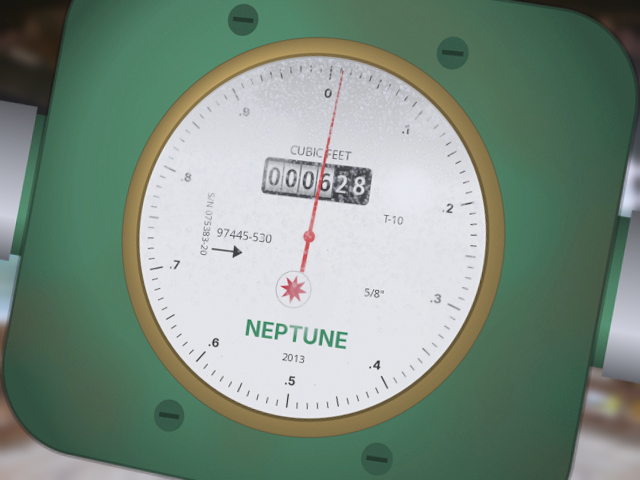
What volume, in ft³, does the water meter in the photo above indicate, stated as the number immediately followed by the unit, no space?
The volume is 628.01ft³
